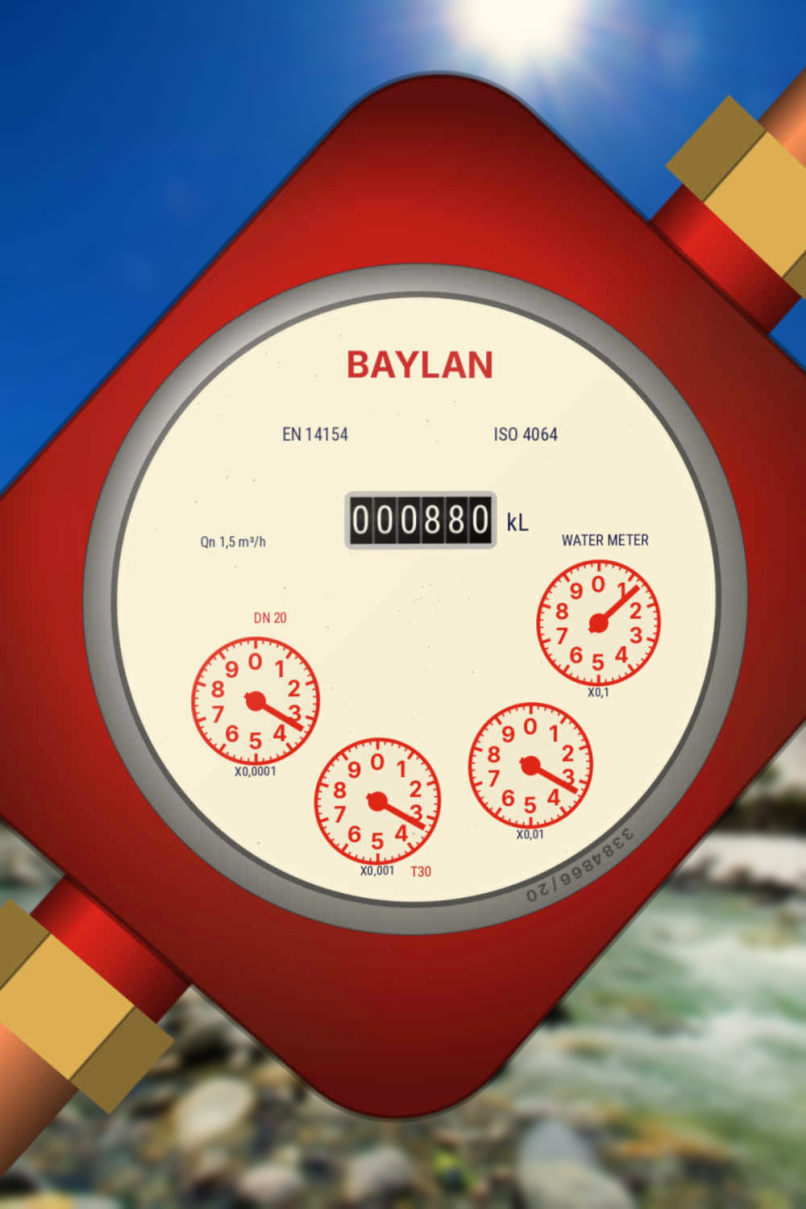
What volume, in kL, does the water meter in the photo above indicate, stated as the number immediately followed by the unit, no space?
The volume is 880.1333kL
